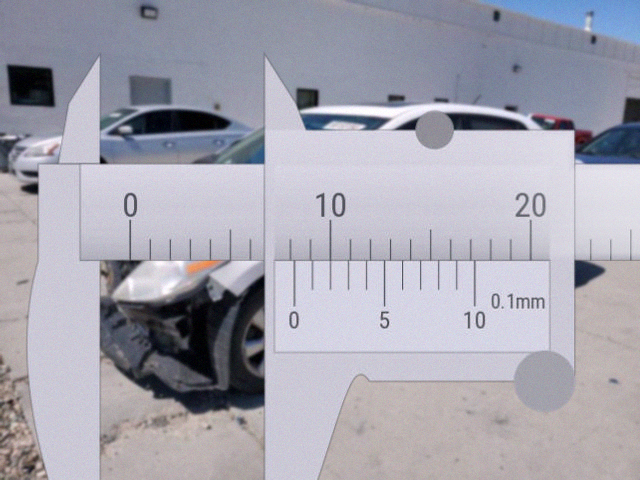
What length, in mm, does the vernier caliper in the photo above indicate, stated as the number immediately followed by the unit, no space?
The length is 8.2mm
